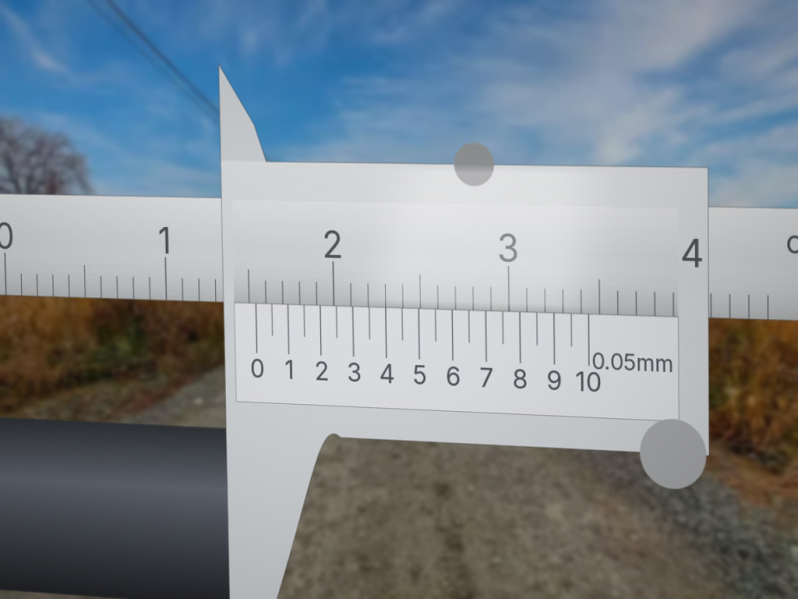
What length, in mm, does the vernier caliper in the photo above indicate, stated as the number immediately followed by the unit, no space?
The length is 15.4mm
